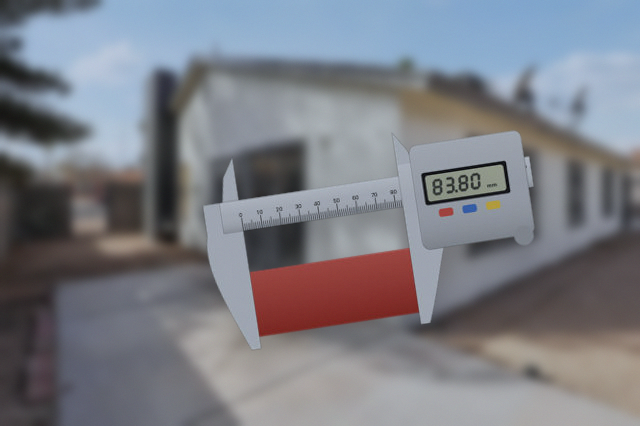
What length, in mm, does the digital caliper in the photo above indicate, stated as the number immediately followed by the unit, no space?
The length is 83.80mm
